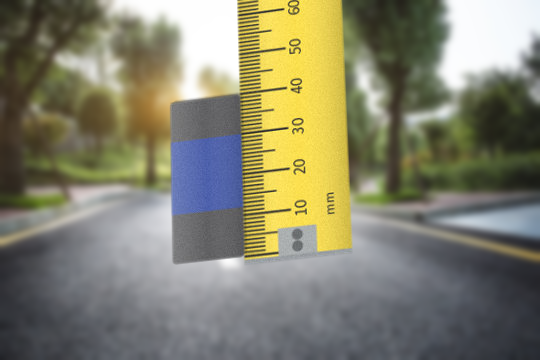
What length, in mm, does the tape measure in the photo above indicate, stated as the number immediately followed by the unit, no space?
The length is 40mm
